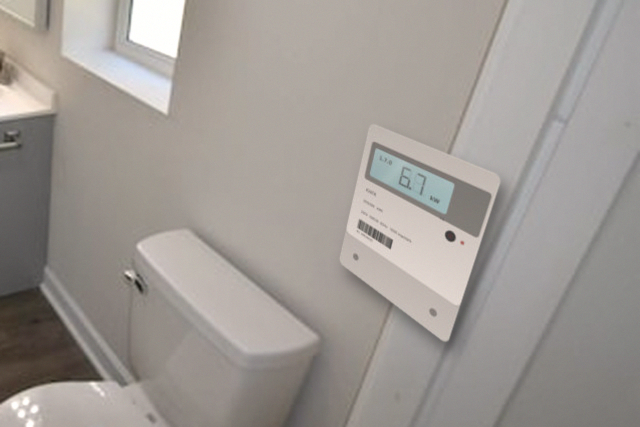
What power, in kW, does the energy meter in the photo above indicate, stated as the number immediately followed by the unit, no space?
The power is 6.7kW
